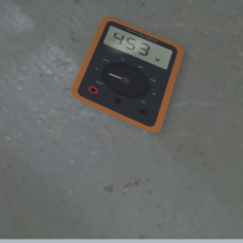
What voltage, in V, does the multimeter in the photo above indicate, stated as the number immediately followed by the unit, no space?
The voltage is 453V
